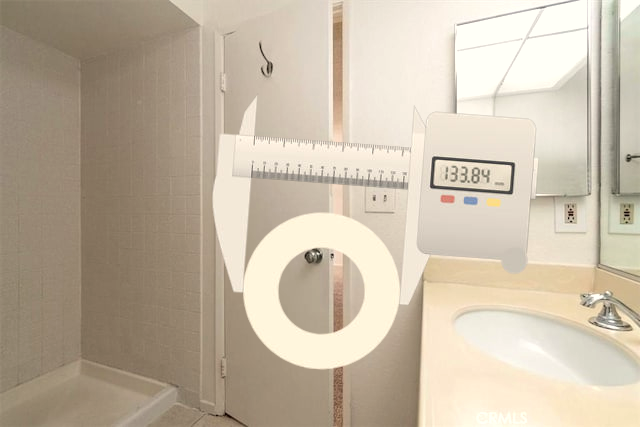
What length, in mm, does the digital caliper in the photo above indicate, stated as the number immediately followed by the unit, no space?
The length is 133.84mm
